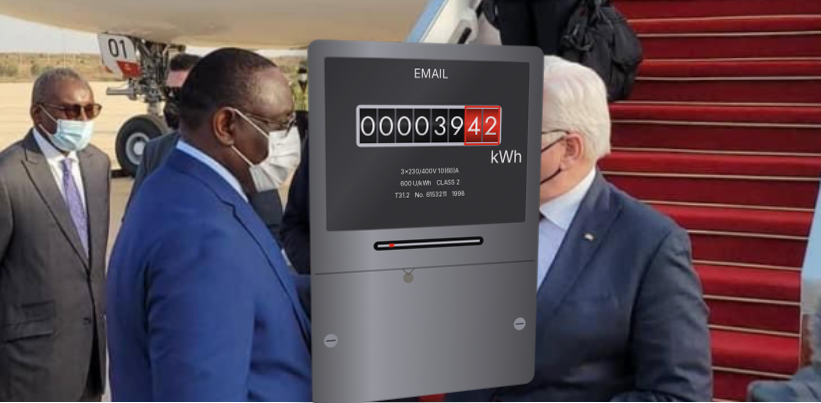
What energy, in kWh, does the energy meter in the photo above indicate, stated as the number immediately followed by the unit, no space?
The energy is 39.42kWh
